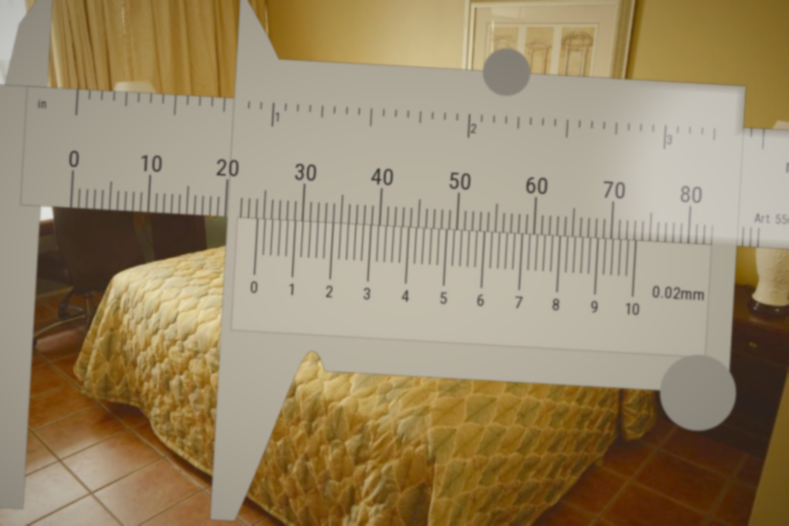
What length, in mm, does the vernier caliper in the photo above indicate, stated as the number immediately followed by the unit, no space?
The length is 24.2mm
